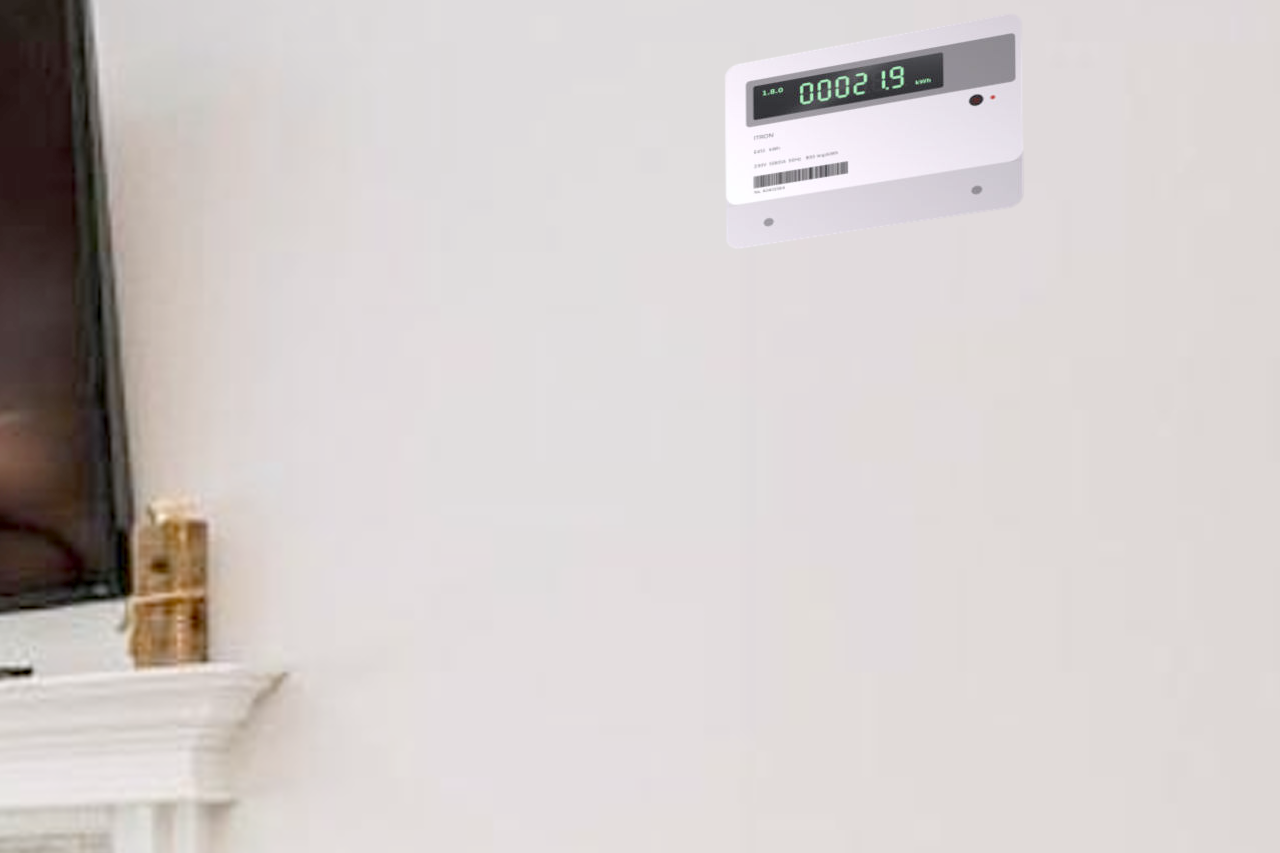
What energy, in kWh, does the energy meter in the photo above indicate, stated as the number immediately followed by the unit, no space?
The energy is 21.9kWh
